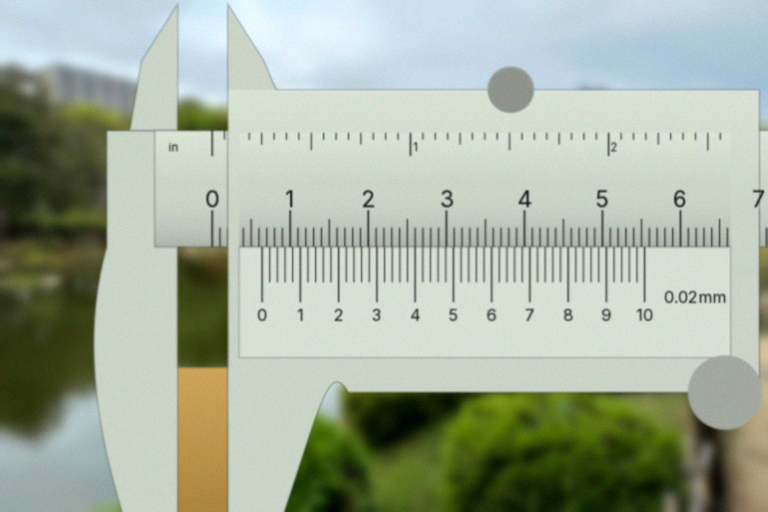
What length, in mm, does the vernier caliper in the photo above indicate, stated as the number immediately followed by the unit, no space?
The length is 6.4mm
